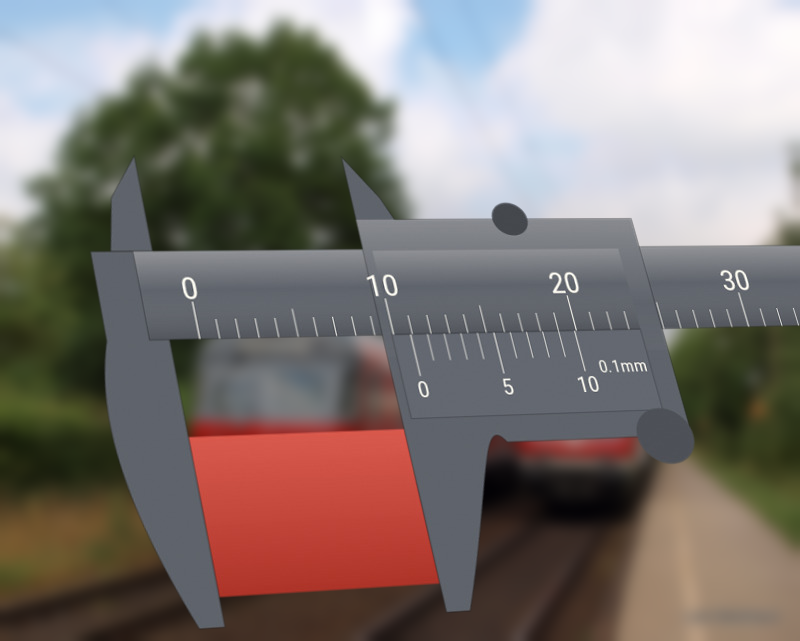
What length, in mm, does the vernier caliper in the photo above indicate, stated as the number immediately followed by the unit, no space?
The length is 10.9mm
